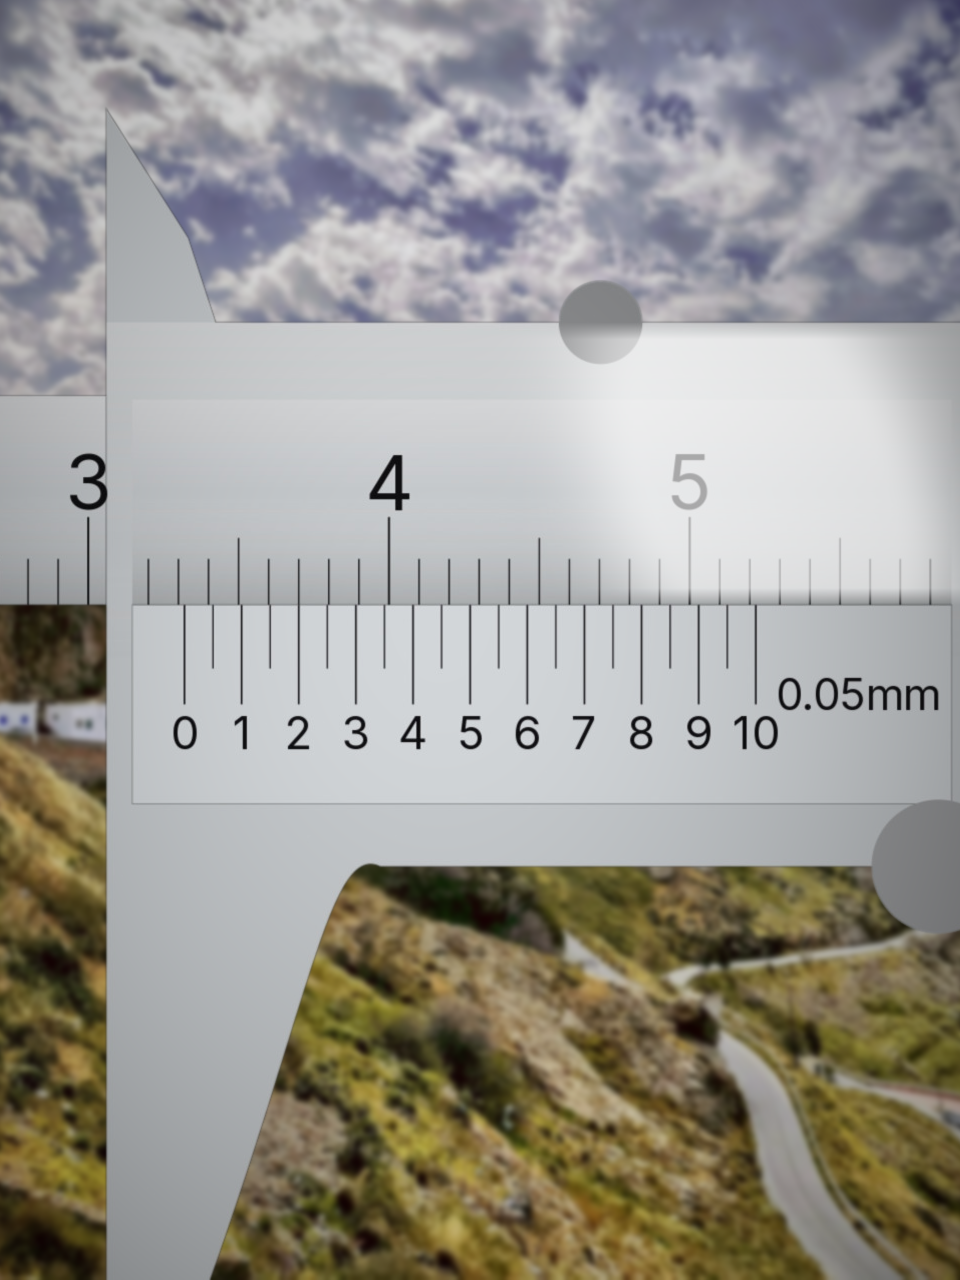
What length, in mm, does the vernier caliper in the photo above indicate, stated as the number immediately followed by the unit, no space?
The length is 33.20mm
